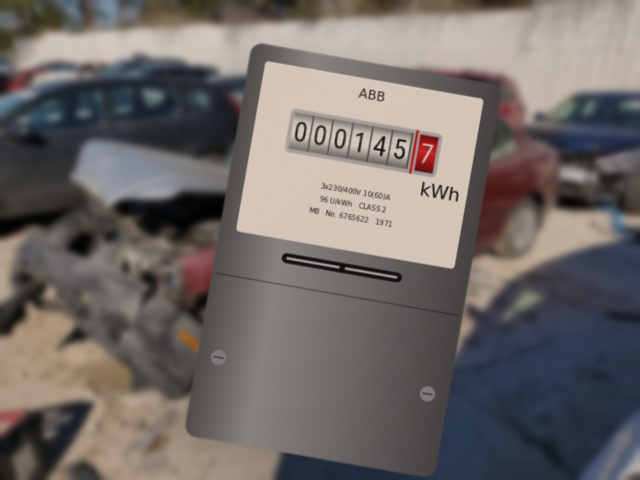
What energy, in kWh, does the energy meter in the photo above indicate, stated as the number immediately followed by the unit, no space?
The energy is 145.7kWh
